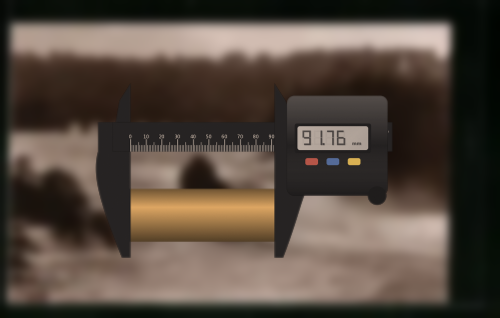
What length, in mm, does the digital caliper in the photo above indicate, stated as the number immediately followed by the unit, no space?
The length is 91.76mm
